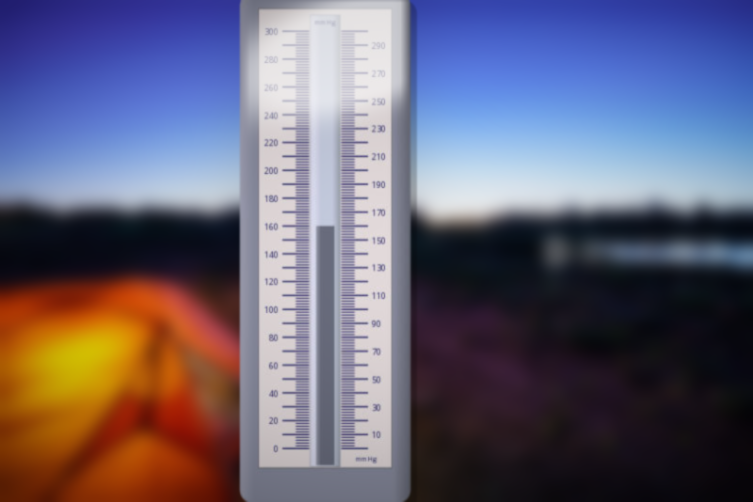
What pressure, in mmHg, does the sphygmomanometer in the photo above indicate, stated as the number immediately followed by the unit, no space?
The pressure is 160mmHg
